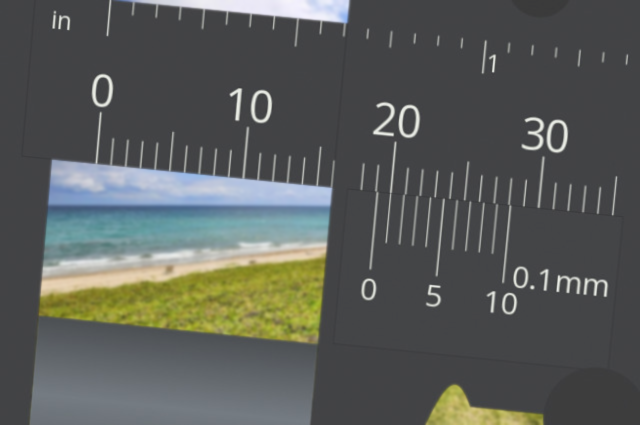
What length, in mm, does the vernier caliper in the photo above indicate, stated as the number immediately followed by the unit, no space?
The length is 19.1mm
